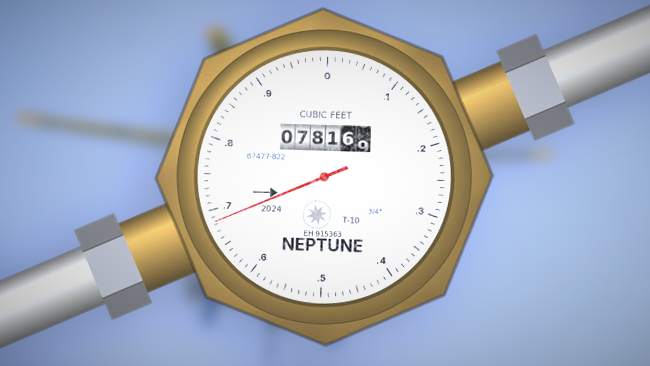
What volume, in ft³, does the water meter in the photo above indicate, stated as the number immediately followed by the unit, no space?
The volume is 78168.68ft³
